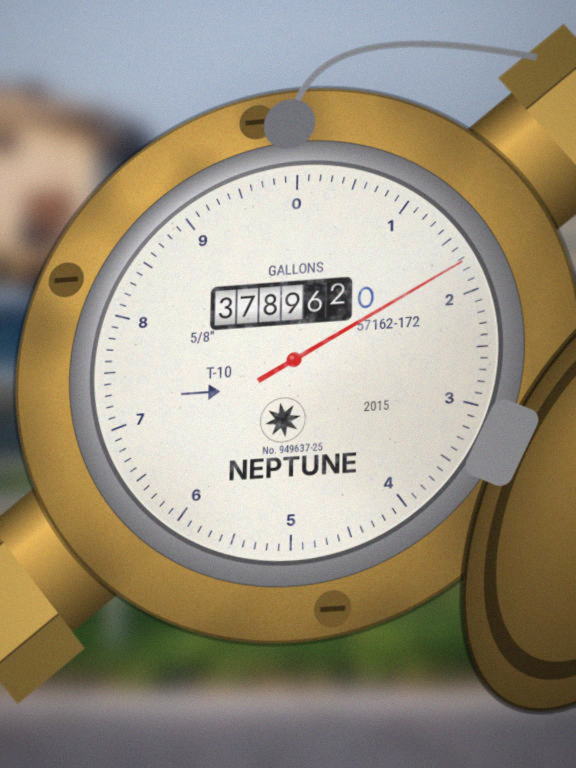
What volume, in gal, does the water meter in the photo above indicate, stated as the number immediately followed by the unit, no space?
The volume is 3789621.7gal
